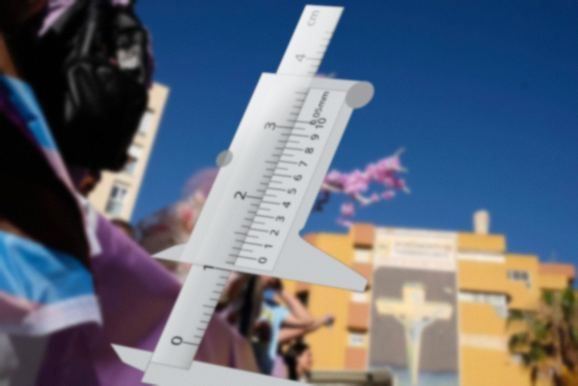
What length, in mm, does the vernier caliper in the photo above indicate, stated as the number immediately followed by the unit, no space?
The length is 12.0mm
